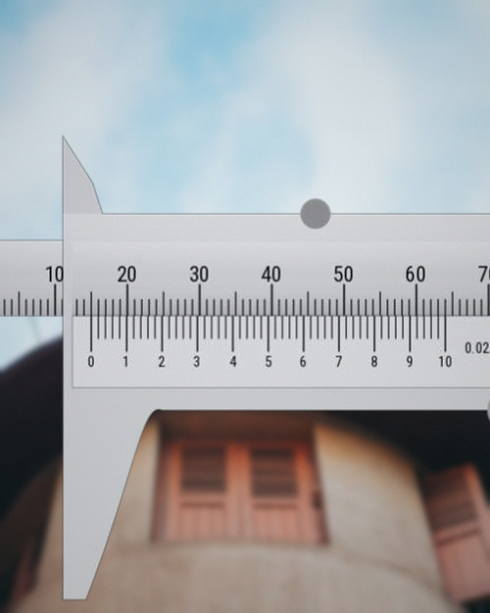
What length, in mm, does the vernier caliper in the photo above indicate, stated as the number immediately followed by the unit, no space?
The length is 15.0mm
